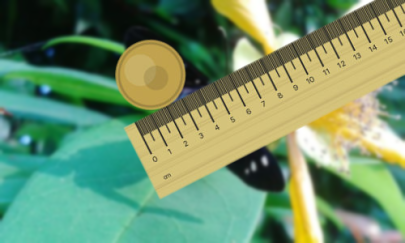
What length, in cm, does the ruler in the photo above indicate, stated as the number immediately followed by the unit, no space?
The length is 4cm
